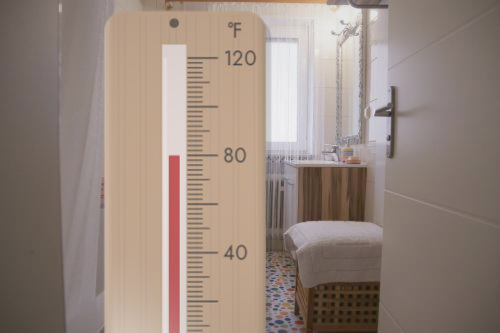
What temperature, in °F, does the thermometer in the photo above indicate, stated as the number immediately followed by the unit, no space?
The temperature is 80°F
